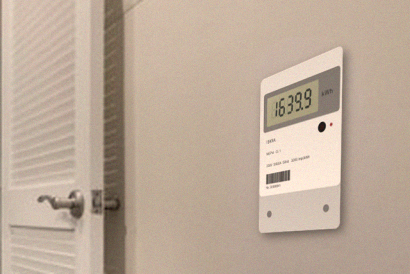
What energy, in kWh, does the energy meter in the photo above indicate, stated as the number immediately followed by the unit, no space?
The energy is 1639.9kWh
